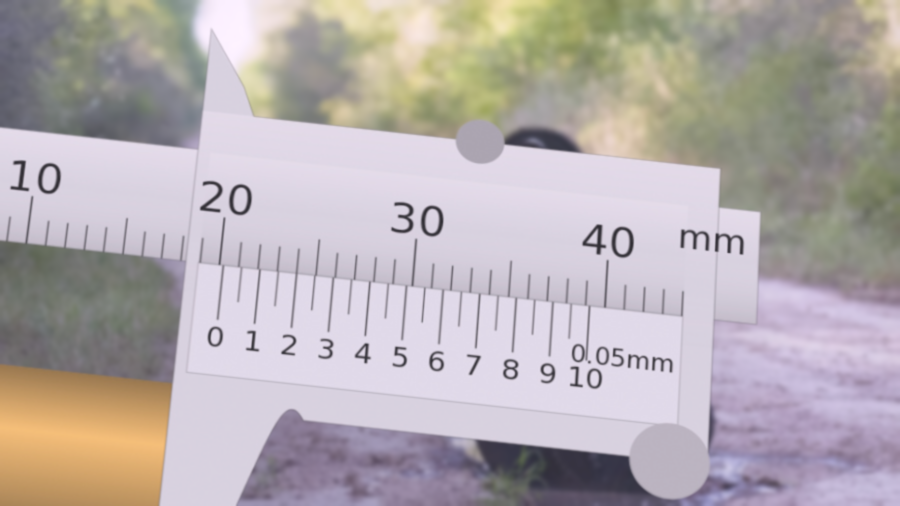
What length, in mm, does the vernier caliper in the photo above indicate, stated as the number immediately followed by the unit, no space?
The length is 20.2mm
